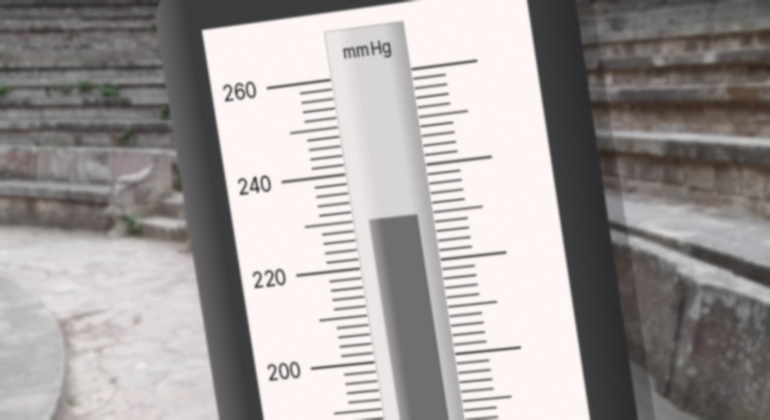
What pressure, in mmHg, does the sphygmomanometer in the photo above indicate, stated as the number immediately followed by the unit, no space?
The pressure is 230mmHg
